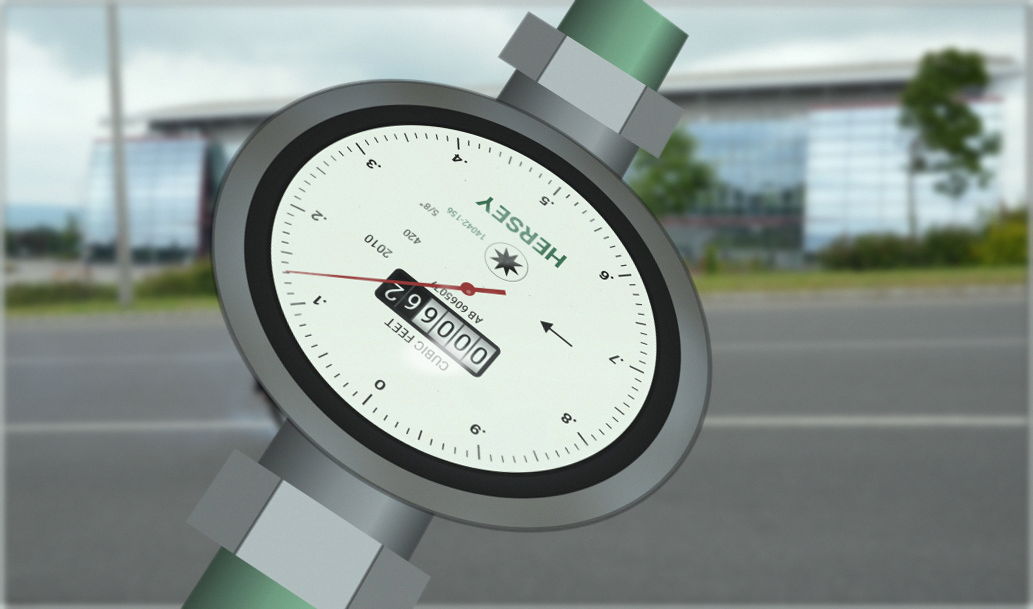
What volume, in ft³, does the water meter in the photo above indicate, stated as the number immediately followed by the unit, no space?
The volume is 662.13ft³
